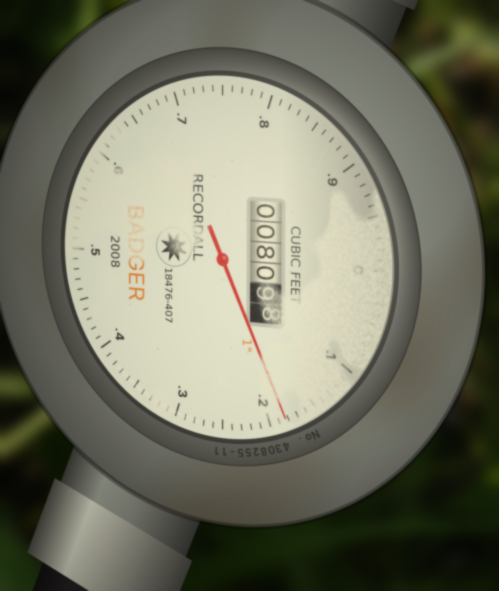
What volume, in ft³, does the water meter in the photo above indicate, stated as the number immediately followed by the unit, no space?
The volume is 8098.18ft³
